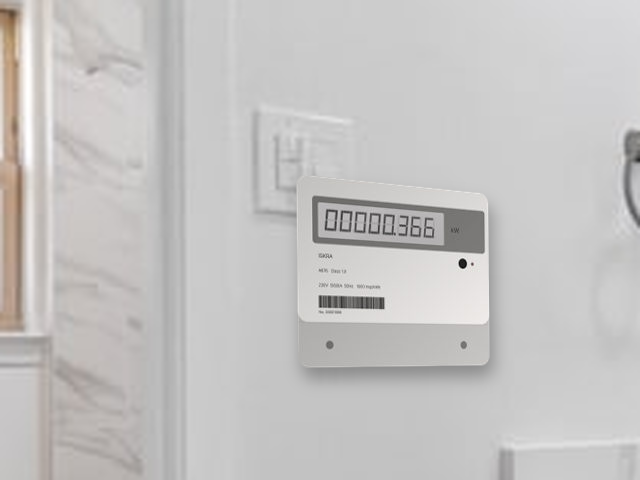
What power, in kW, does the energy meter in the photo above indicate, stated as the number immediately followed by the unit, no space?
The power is 0.366kW
